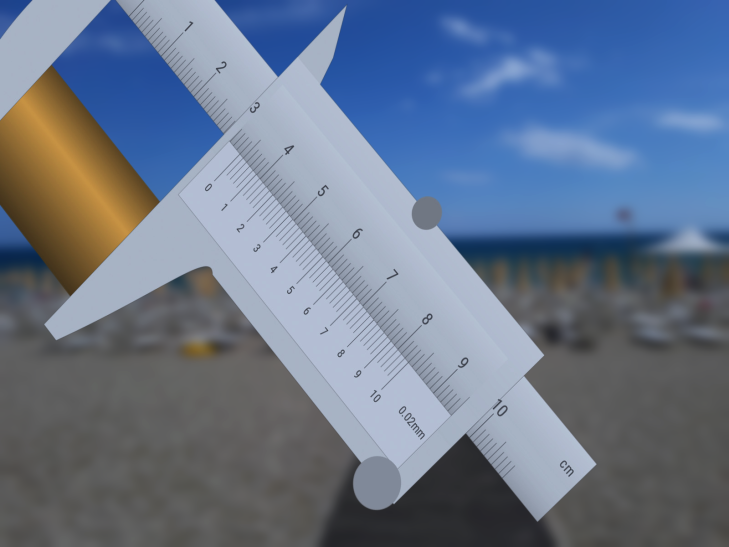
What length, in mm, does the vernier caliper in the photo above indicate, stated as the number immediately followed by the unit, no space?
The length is 34.0mm
